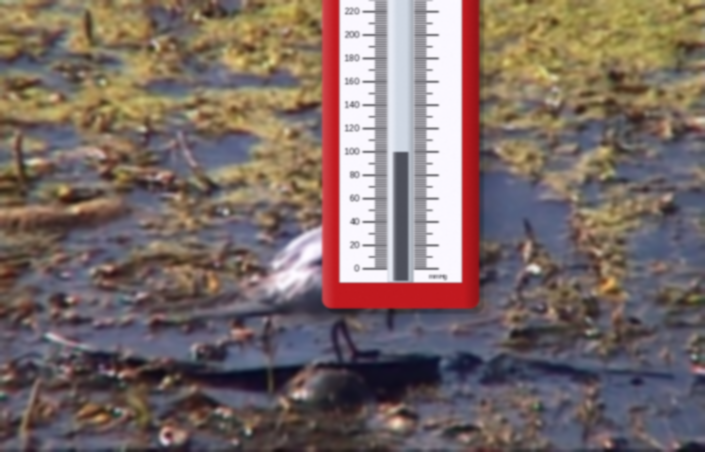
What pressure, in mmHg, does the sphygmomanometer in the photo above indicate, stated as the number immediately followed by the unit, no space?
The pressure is 100mmHg
